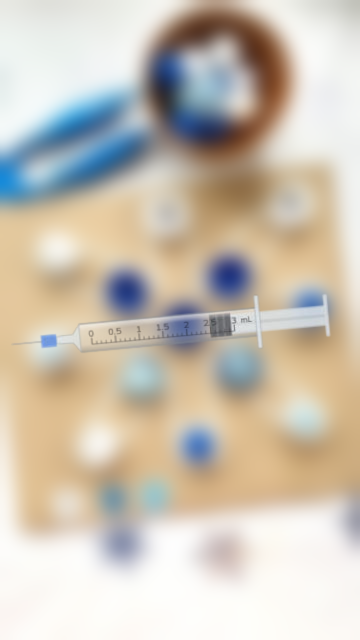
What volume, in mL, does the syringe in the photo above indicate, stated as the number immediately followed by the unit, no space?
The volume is 2.5mL
